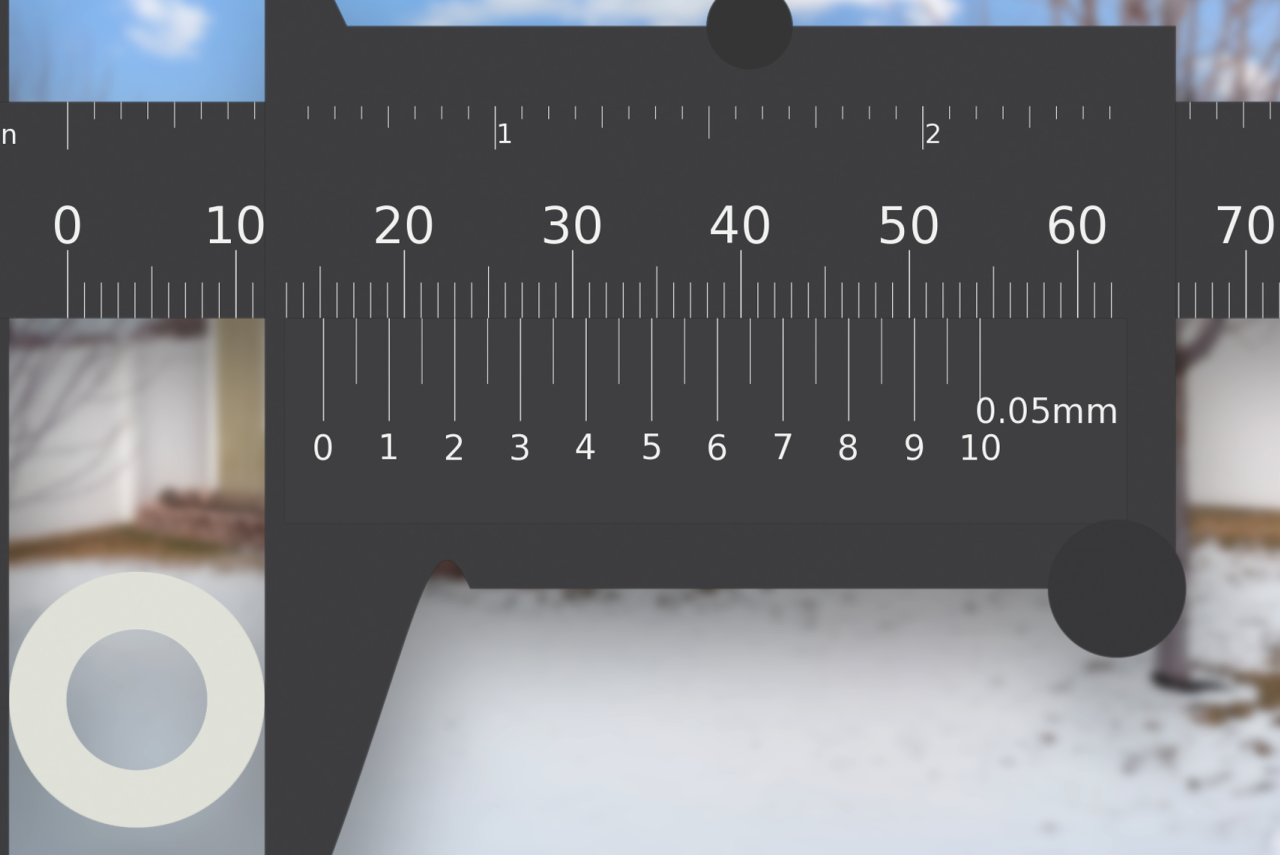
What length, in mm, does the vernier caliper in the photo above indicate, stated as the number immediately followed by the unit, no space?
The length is 15.2mm
